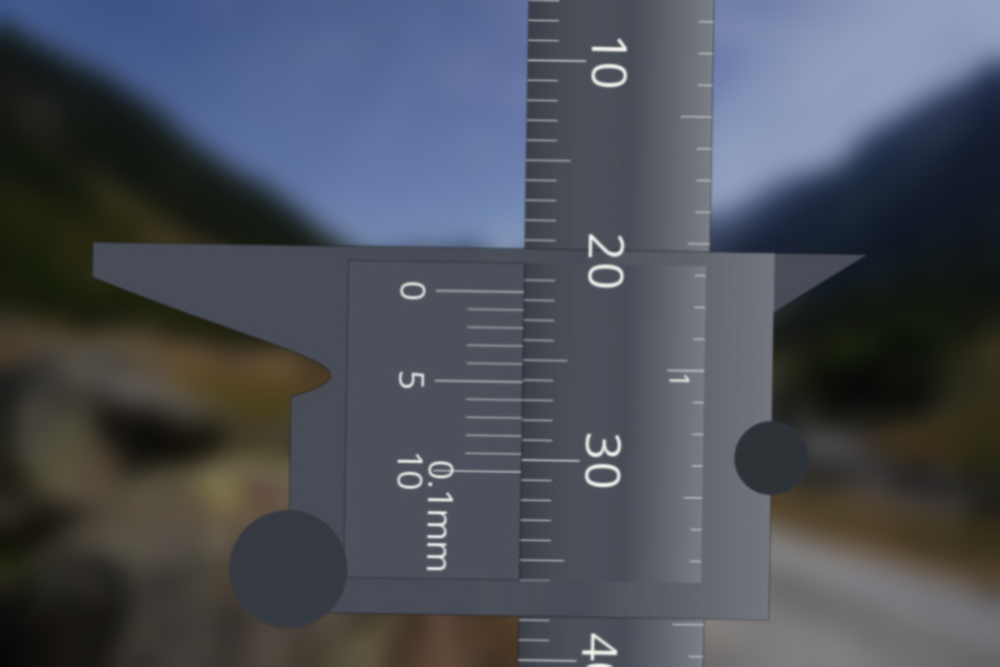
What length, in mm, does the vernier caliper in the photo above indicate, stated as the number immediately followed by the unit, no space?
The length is 21.6mm
